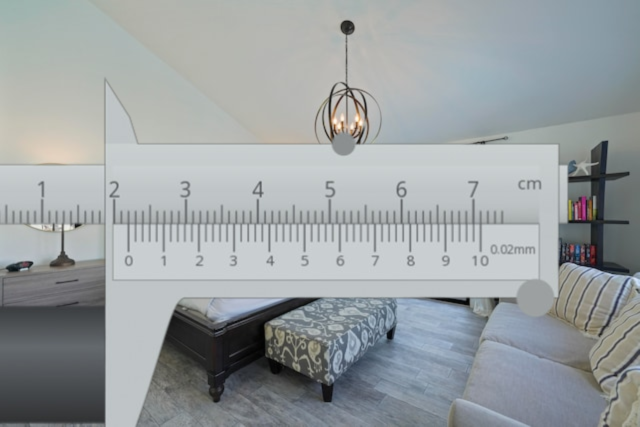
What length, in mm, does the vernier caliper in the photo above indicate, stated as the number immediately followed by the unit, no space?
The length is 22.0mm
